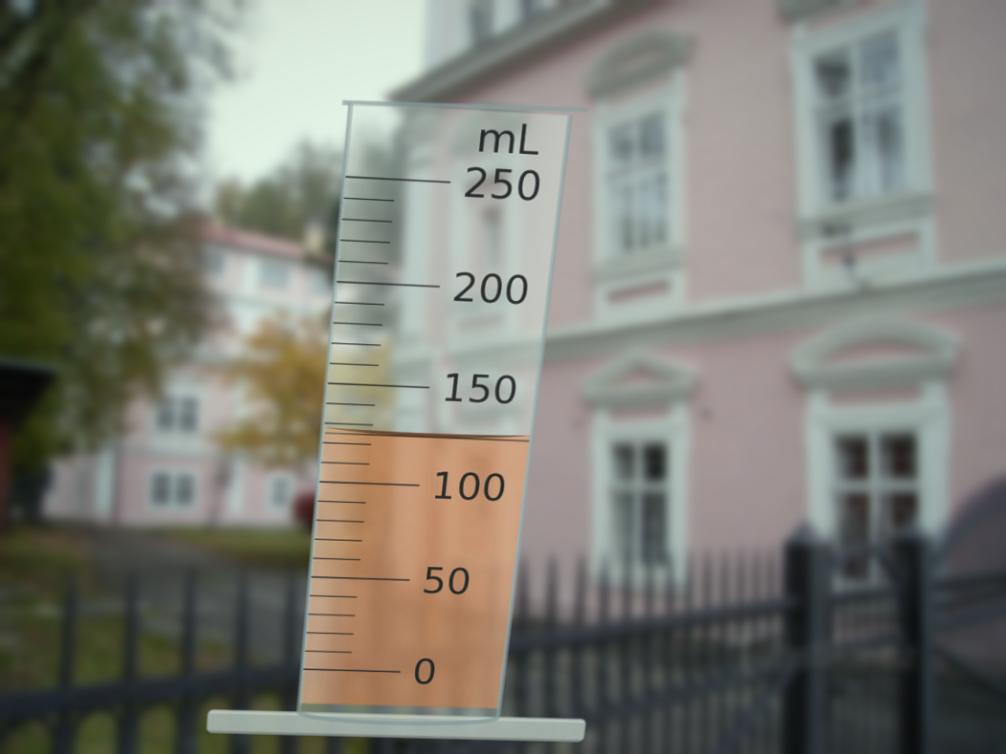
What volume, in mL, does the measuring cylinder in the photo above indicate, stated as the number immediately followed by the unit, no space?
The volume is 125mL
